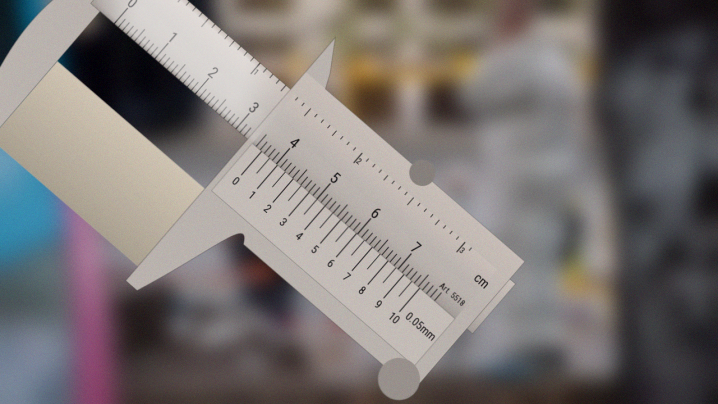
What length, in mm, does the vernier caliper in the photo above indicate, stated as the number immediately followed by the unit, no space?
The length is 36.4mm
